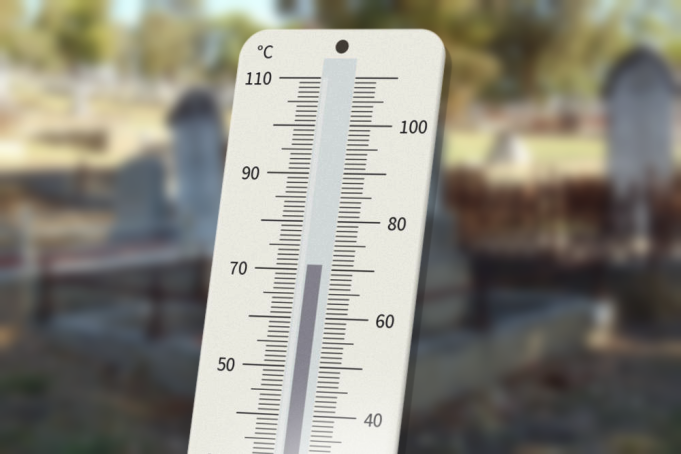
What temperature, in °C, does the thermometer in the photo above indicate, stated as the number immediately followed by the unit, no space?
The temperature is 71°C
